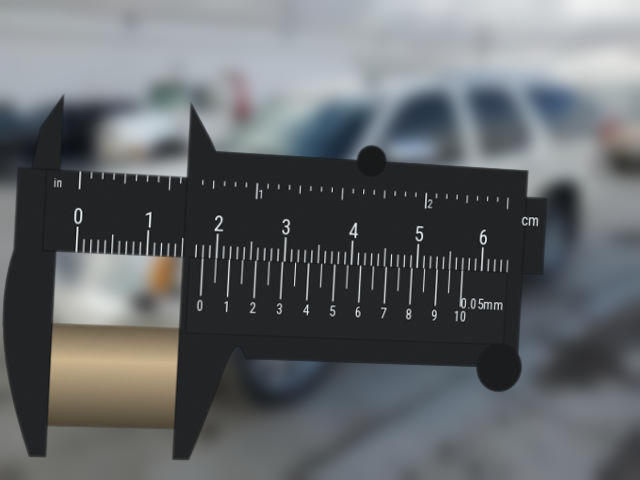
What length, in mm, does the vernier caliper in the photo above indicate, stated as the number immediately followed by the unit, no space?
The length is 18.0mm
